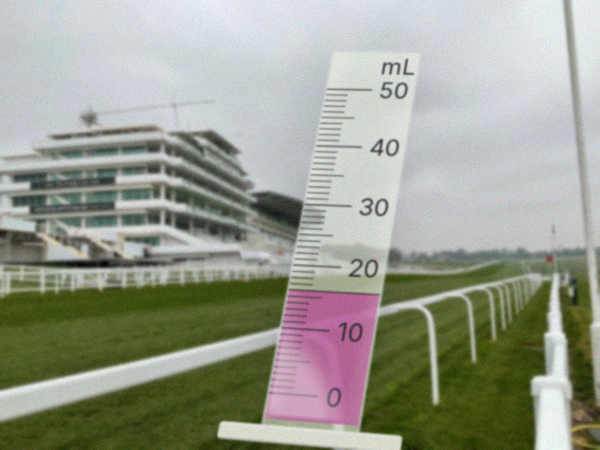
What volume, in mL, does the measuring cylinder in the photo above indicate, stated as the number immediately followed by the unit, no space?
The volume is 16mL
